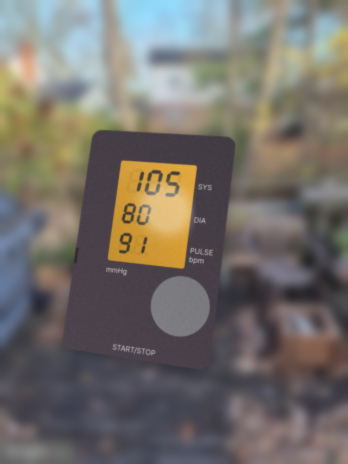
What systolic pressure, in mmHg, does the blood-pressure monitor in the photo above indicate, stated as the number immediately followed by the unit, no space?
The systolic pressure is 105mmHg
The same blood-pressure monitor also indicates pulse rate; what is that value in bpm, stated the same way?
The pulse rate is 91bpm
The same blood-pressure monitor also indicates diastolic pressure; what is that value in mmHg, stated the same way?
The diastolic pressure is 80mmHg
